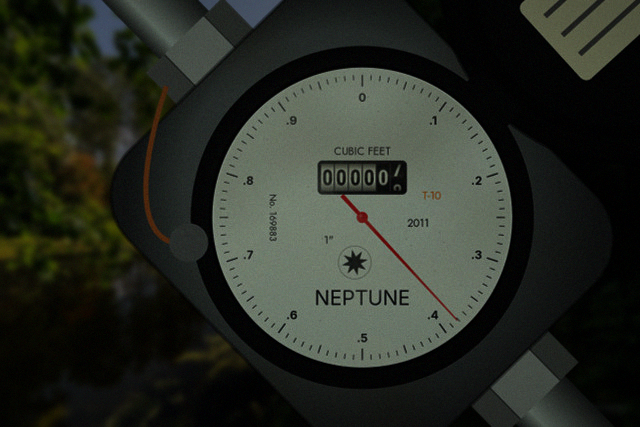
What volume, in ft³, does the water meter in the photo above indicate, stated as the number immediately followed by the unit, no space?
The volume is 7.38ft³
